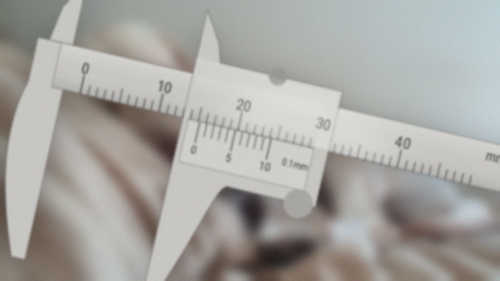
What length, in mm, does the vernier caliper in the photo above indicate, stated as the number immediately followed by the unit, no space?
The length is 15.2mm
